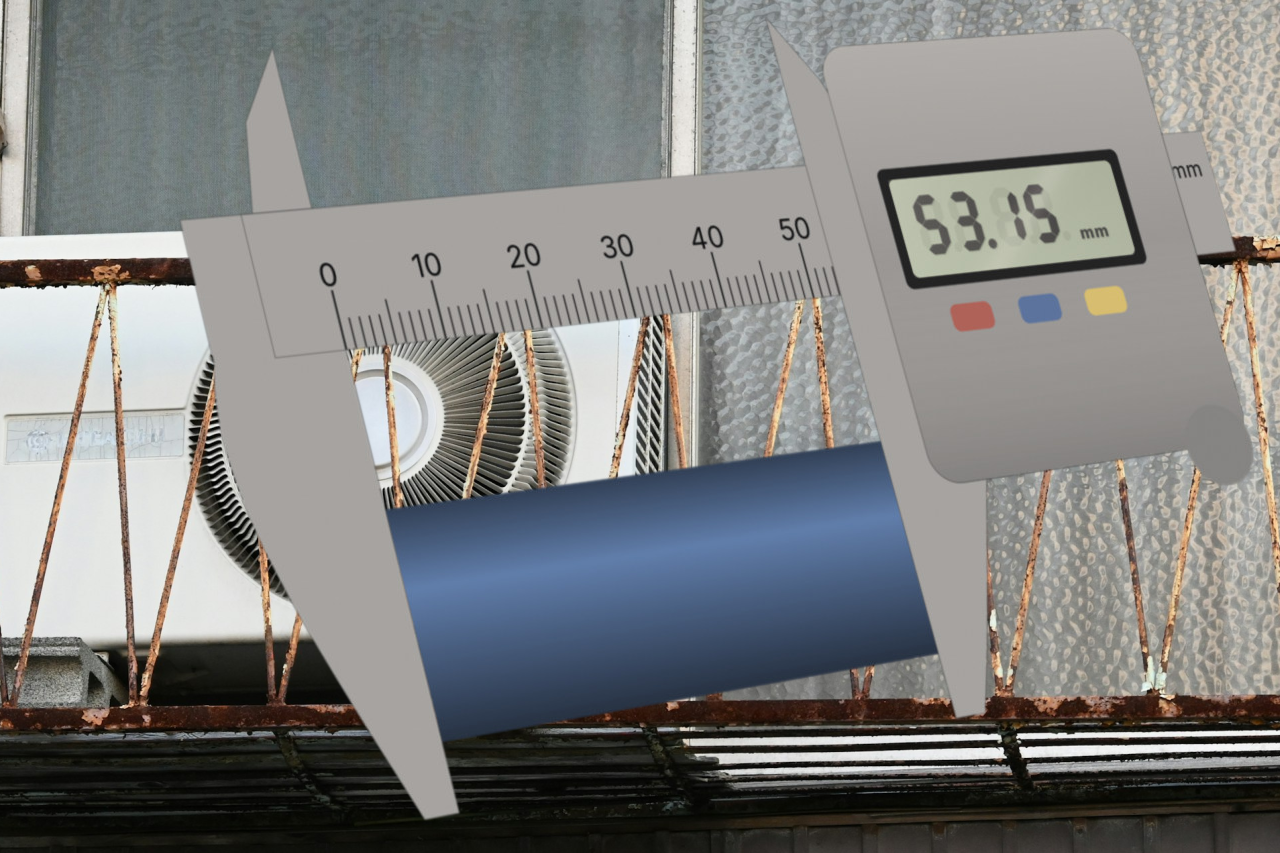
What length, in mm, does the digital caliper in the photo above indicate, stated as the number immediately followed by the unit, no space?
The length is 53.15mm
